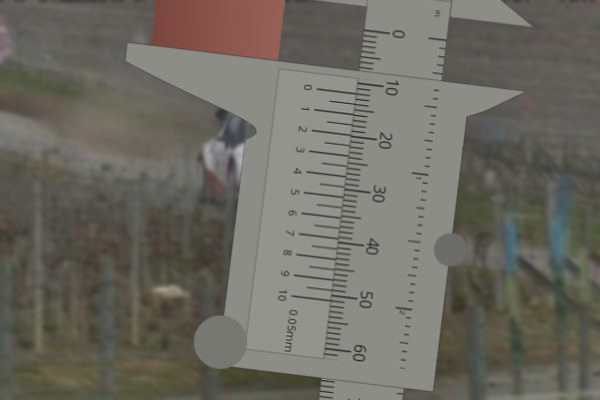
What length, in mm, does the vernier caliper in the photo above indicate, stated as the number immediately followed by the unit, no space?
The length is 12.0mm
